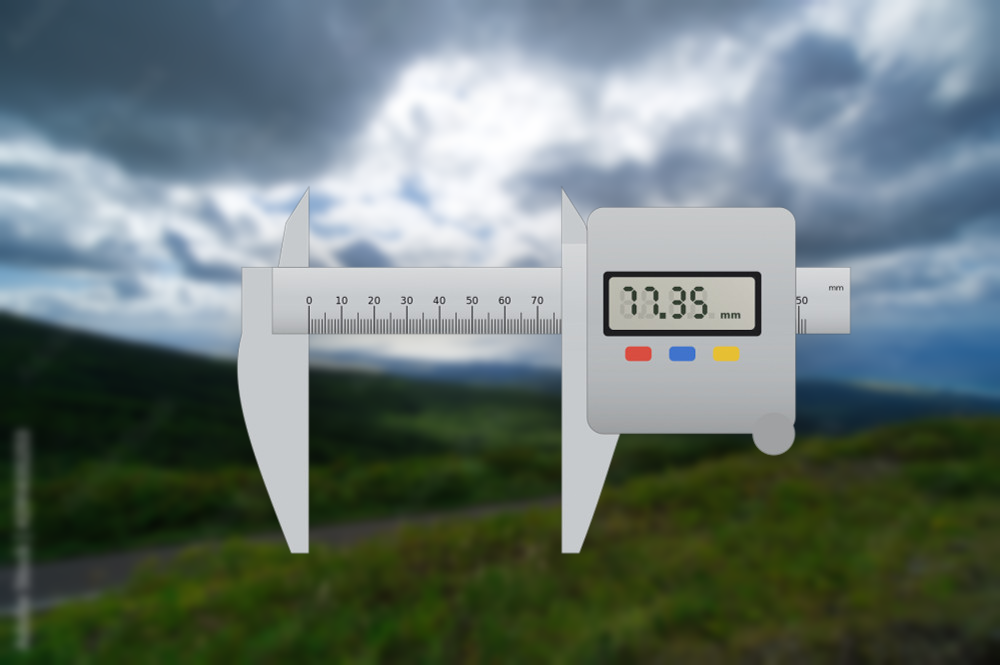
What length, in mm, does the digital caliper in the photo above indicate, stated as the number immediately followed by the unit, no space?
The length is 77.35mm
